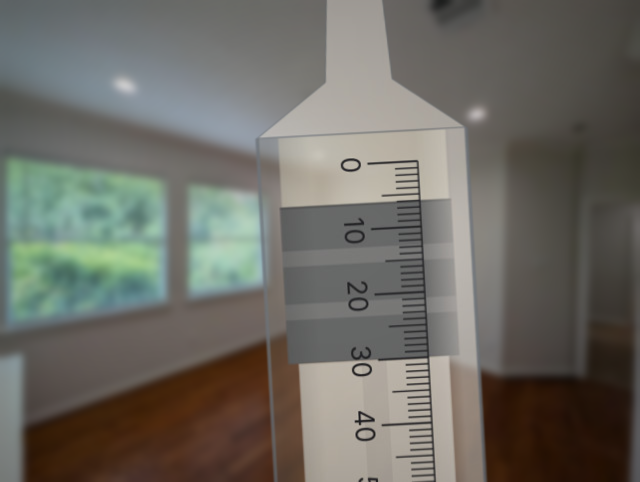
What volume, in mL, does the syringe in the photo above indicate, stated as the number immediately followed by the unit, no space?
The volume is 6mL
